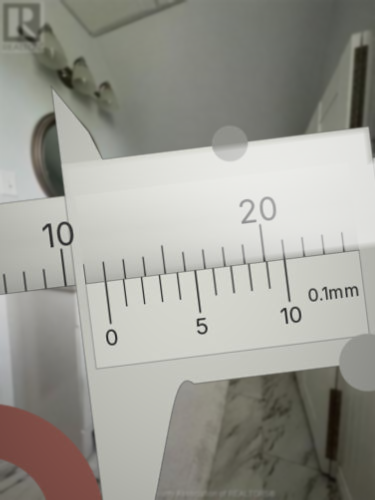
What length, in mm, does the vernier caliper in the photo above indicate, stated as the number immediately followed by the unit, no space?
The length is 12.0mm
